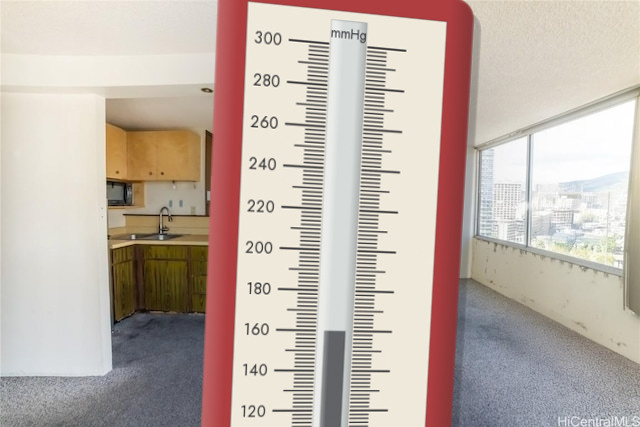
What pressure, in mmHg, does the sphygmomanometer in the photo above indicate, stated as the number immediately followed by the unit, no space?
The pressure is 160mmHg
